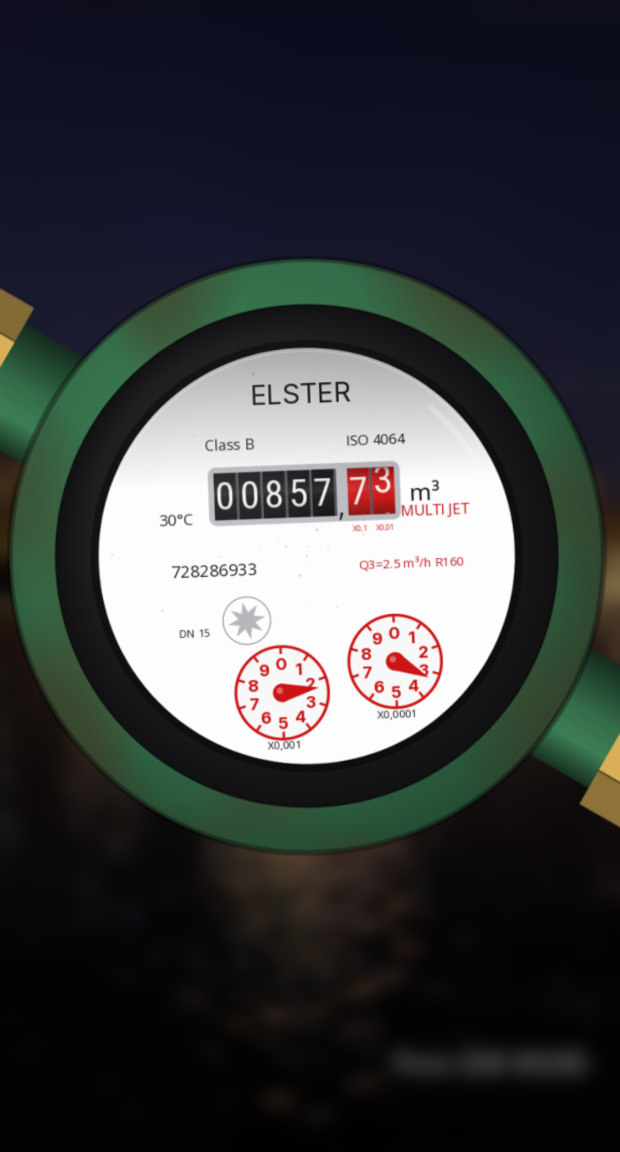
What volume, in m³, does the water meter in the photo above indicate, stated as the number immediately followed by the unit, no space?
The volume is 857.7323m³
